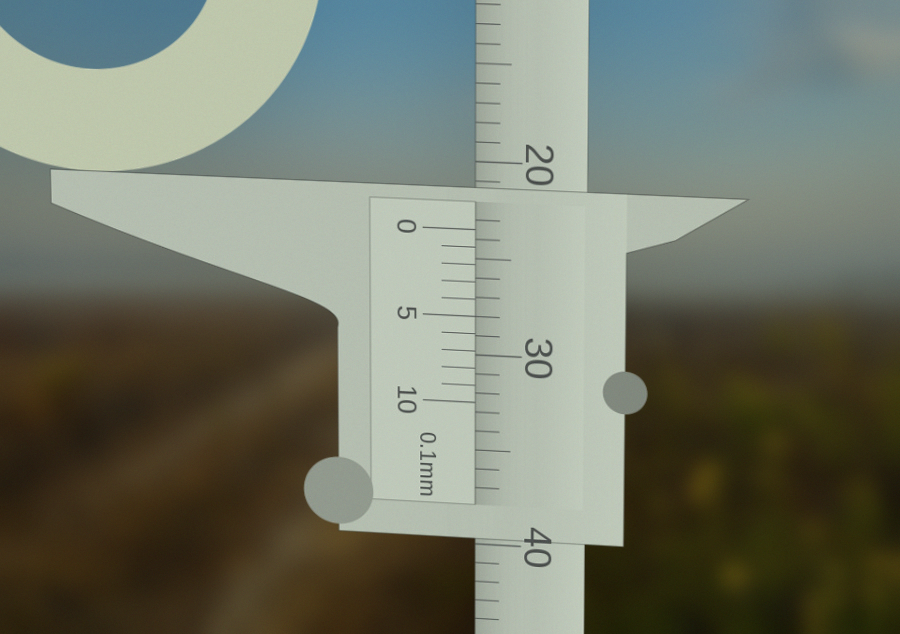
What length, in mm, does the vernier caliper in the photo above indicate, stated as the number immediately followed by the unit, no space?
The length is 23.5mm
